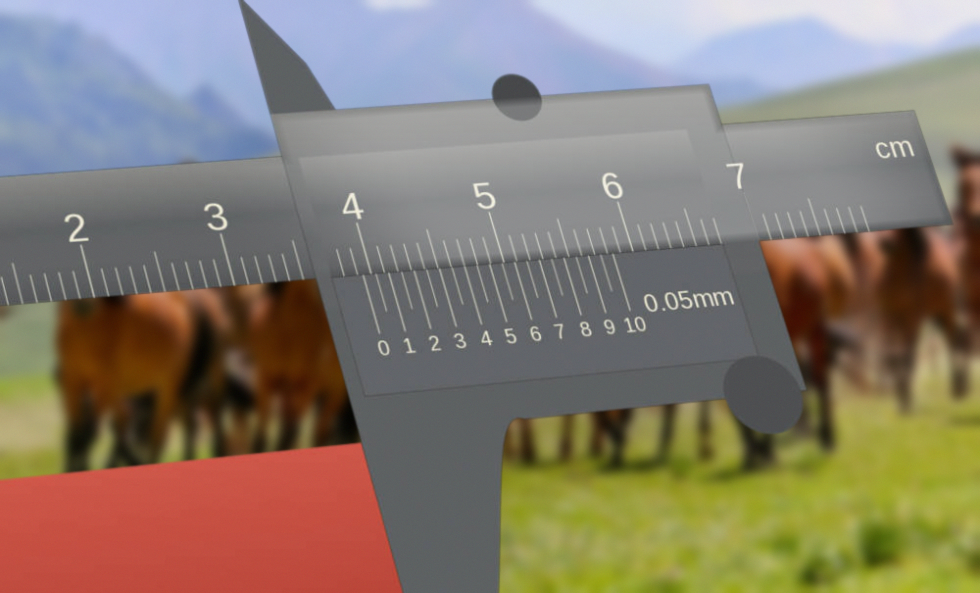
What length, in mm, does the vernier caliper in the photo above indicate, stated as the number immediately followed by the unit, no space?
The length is 39.4mm
